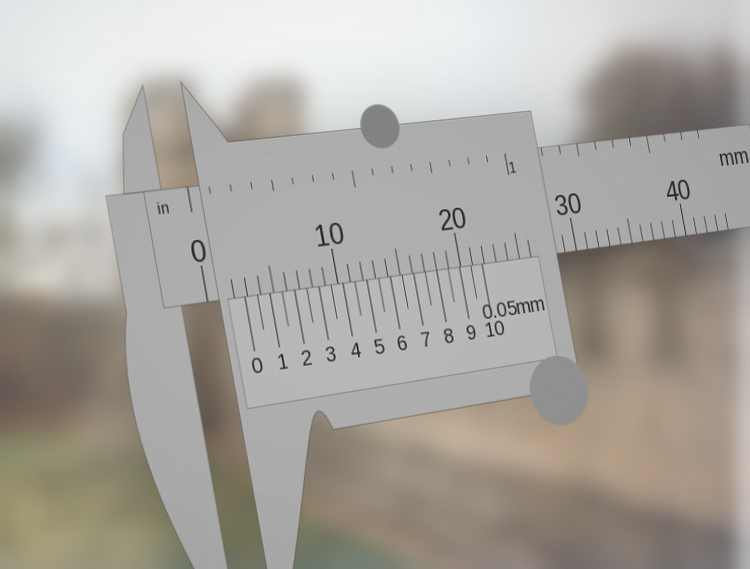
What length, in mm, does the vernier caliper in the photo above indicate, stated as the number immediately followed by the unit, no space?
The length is 2.8mm
